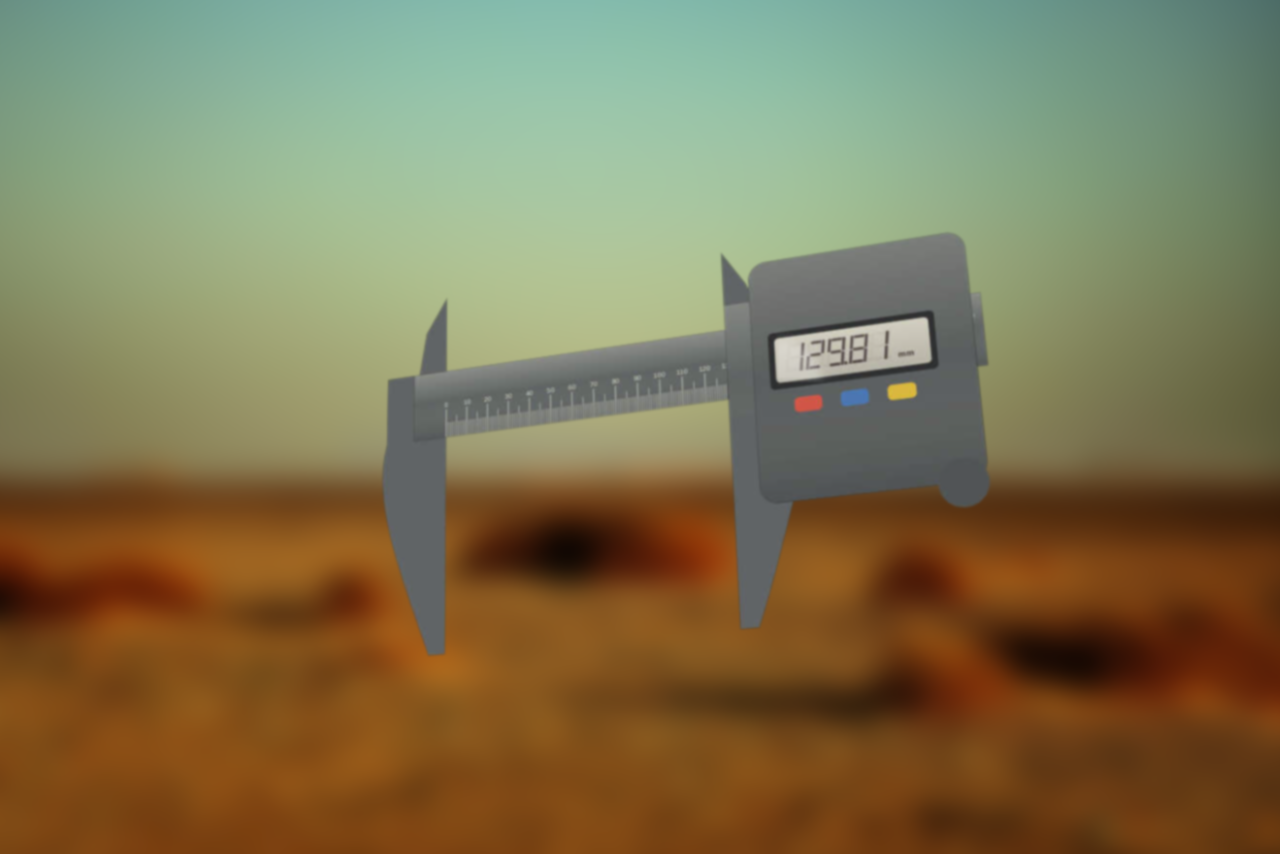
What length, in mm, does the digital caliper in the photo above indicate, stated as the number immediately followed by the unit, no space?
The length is 129.81mm
